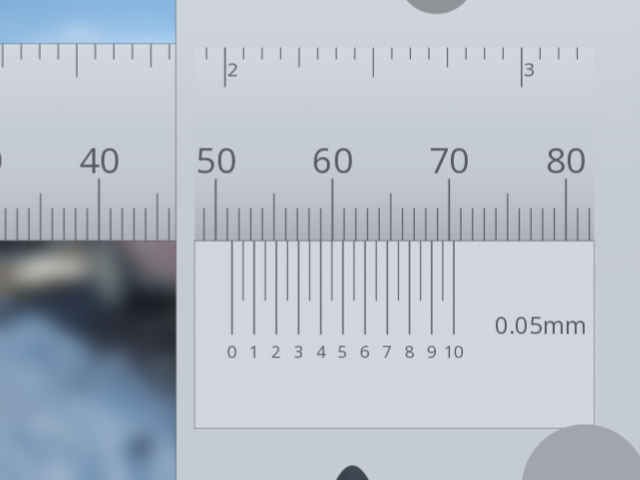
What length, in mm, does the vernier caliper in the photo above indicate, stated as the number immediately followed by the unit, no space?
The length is 51.4mm
